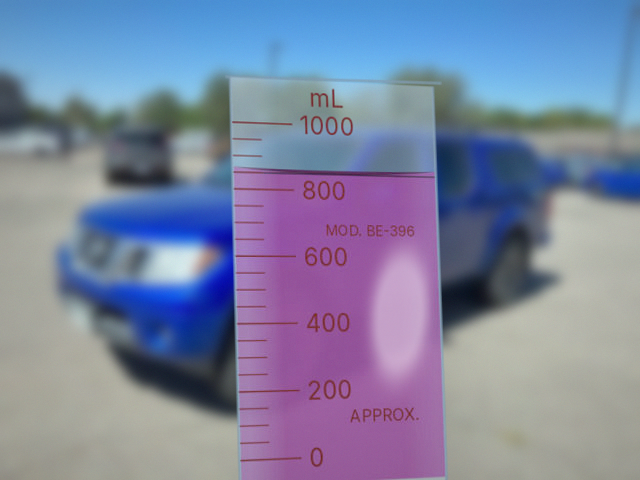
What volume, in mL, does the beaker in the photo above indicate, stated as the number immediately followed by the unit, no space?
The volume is 850mL
